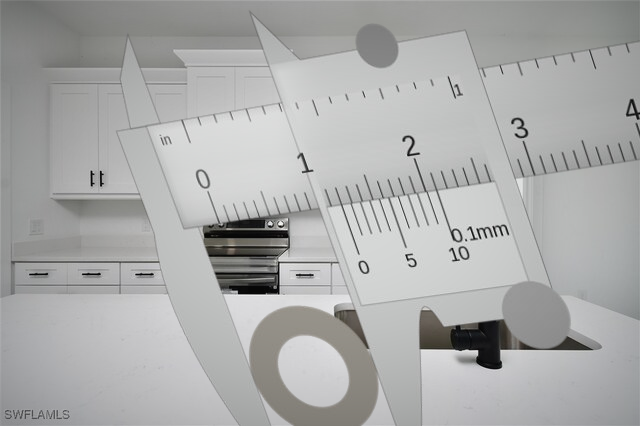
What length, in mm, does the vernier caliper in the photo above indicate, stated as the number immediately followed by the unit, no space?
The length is 12.0mm
